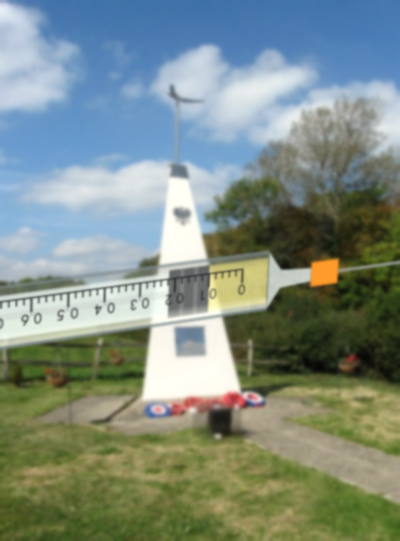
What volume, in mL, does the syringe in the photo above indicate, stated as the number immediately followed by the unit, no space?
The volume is 0.1mL
